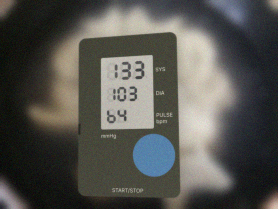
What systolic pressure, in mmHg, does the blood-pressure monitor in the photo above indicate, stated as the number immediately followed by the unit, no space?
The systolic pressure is 133mmHg
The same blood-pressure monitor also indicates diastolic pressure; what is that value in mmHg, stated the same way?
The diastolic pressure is 103mmHg
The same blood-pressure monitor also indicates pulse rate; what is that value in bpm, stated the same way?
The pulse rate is 64bpm
